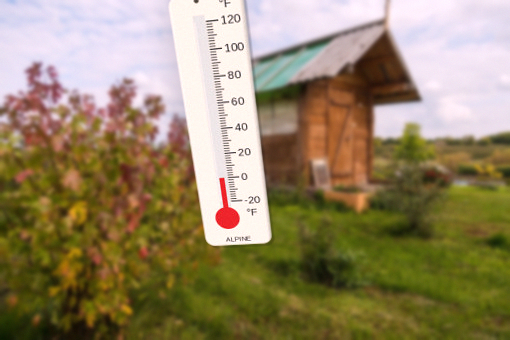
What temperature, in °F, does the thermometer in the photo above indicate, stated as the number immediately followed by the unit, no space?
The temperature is 0°F
